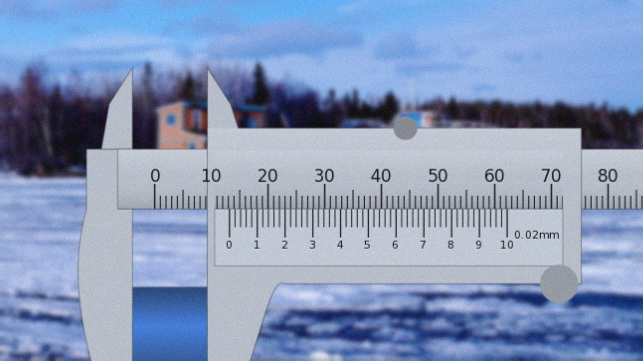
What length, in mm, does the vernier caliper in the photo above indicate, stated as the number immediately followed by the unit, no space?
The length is 13.2mm
